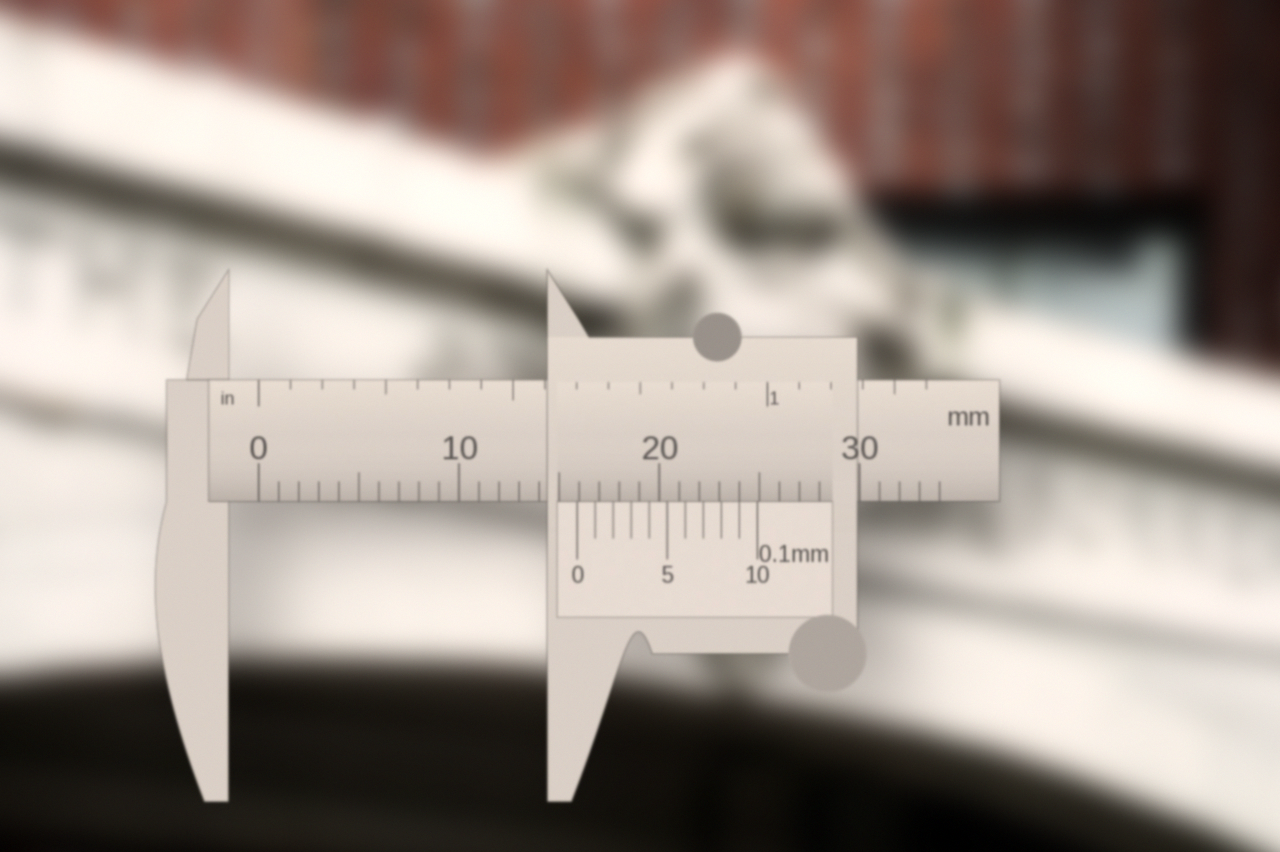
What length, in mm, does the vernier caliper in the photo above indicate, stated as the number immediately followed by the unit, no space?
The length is 15.9mm
